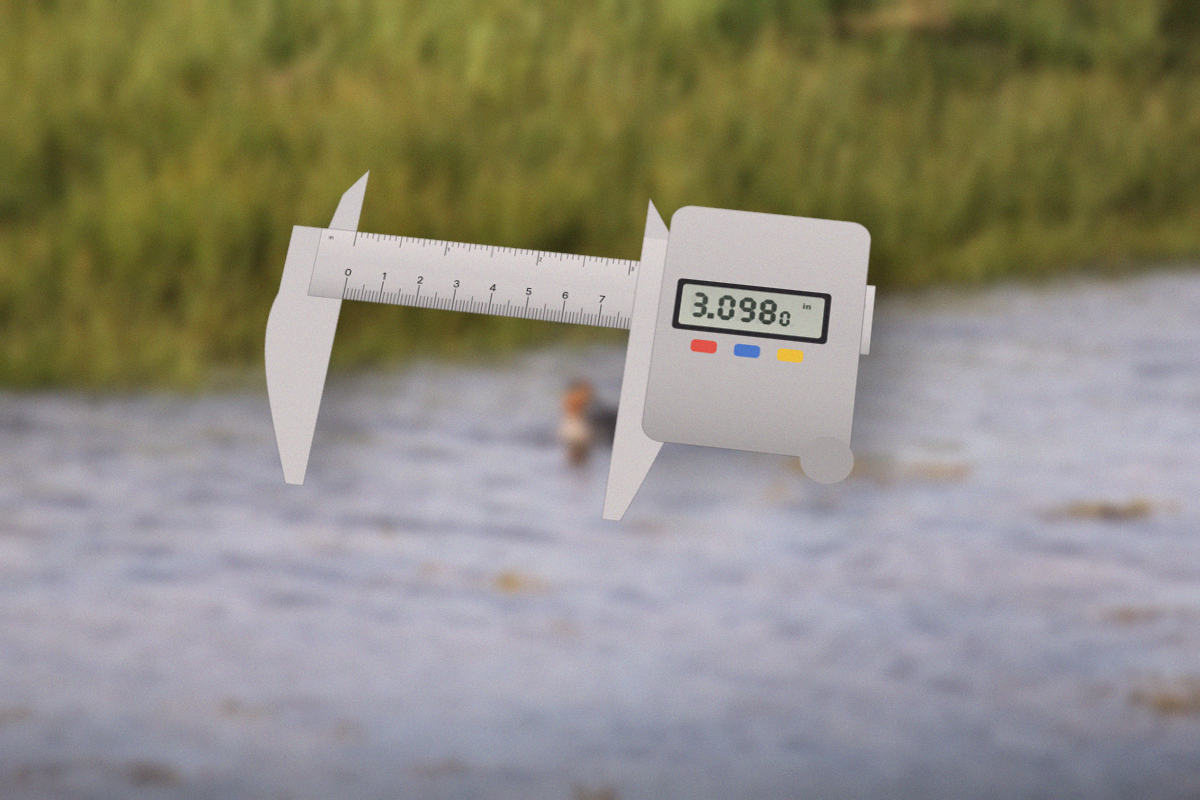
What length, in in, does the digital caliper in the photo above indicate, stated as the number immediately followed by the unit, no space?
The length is 3.0980in
